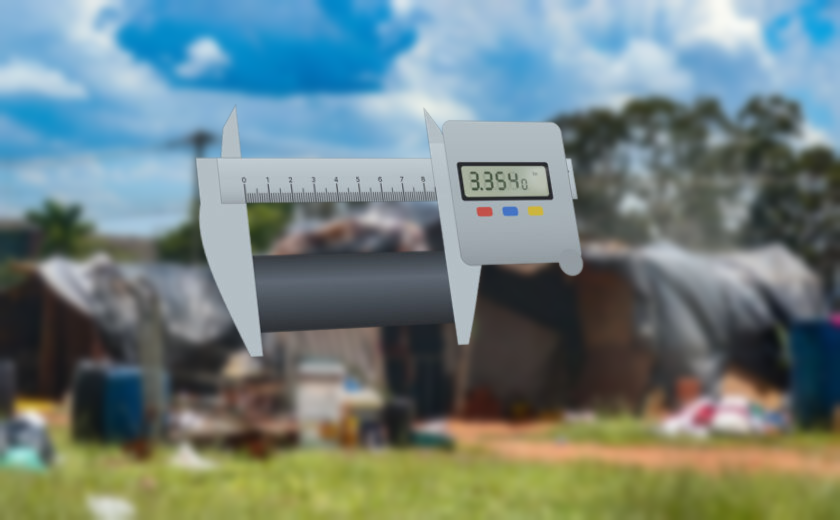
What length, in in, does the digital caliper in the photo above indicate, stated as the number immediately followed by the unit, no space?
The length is 3.3540in
